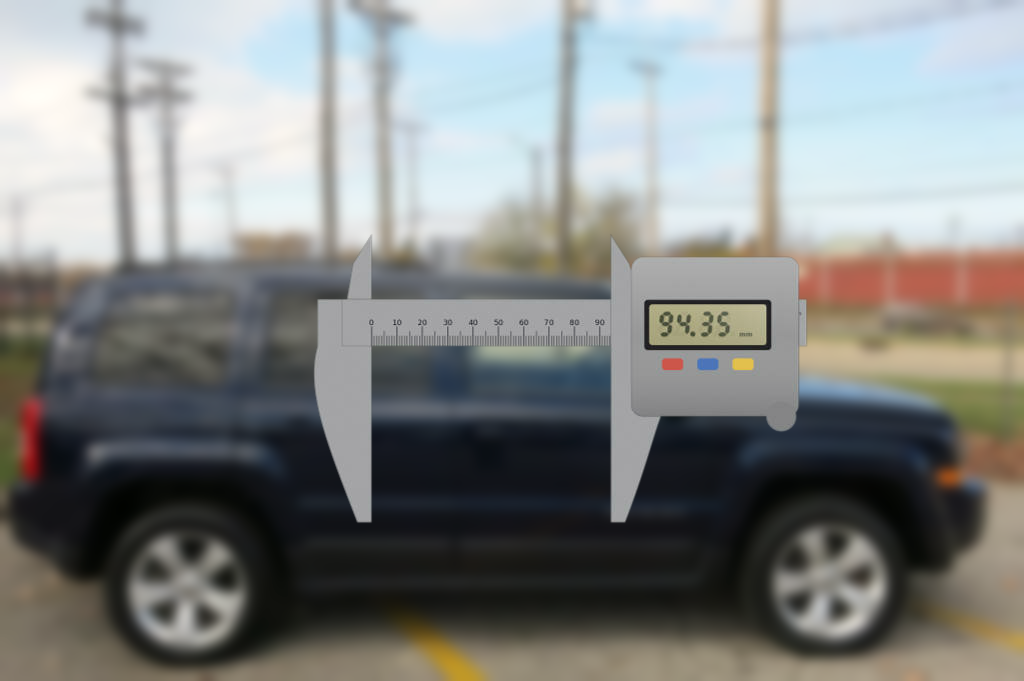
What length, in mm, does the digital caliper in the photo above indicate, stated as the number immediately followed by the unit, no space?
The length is 94.35mm
